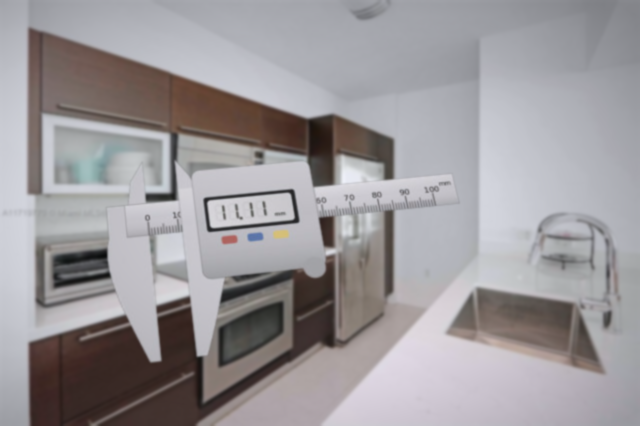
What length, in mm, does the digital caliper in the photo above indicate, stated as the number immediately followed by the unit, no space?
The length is 11.11mm
